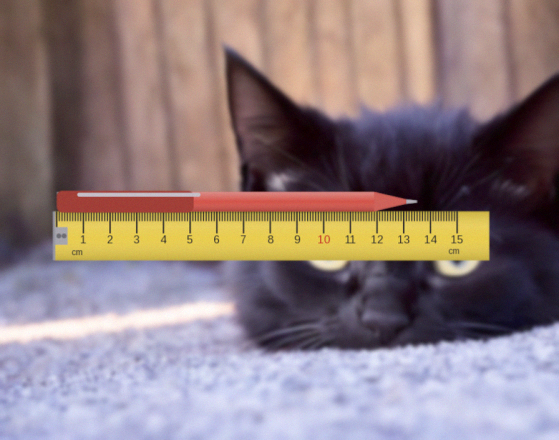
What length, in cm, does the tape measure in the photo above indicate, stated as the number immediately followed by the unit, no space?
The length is 13.5cm
